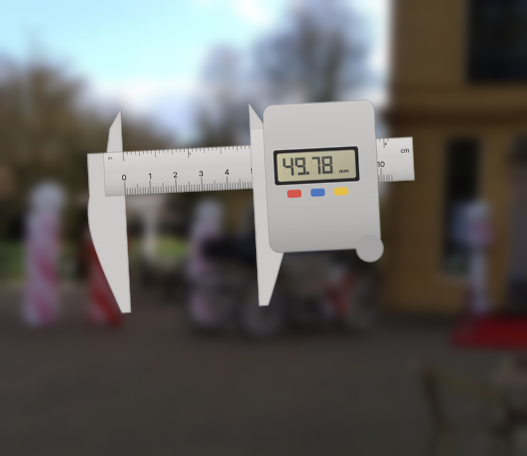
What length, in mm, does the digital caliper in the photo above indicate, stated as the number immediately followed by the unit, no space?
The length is 49.78mm
